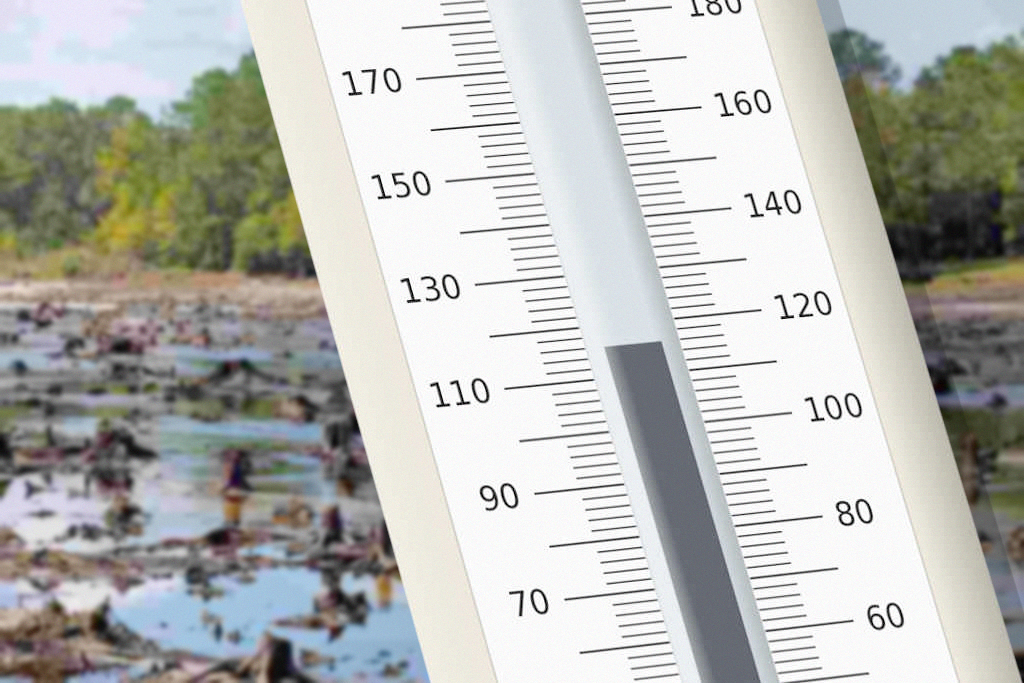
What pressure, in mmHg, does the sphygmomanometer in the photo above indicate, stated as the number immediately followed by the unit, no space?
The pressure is 116mmHg
